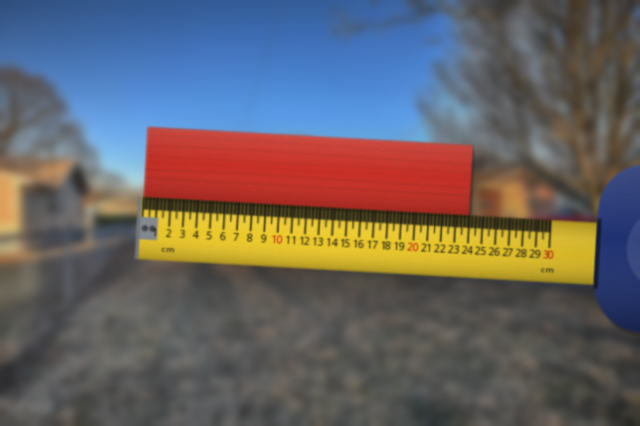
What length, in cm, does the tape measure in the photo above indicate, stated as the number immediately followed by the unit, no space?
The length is 24cm
